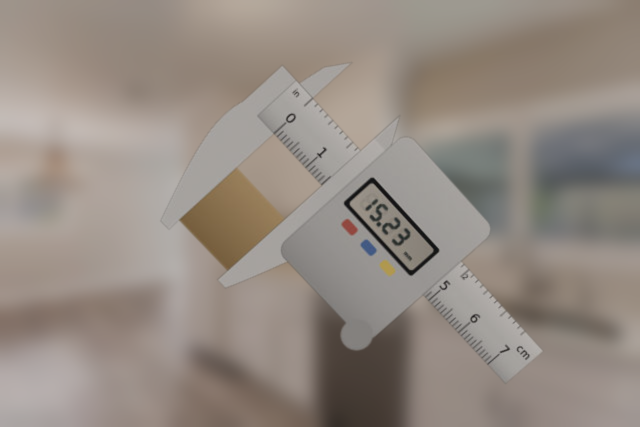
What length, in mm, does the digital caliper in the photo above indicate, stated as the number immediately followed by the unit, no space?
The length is 15.23mm
